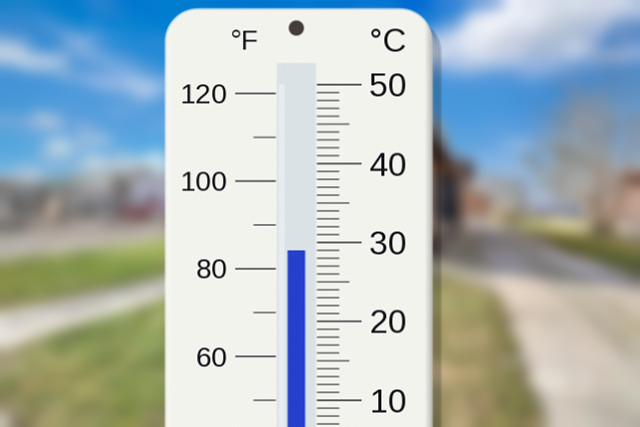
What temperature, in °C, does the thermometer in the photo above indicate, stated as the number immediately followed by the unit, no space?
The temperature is 29°C
